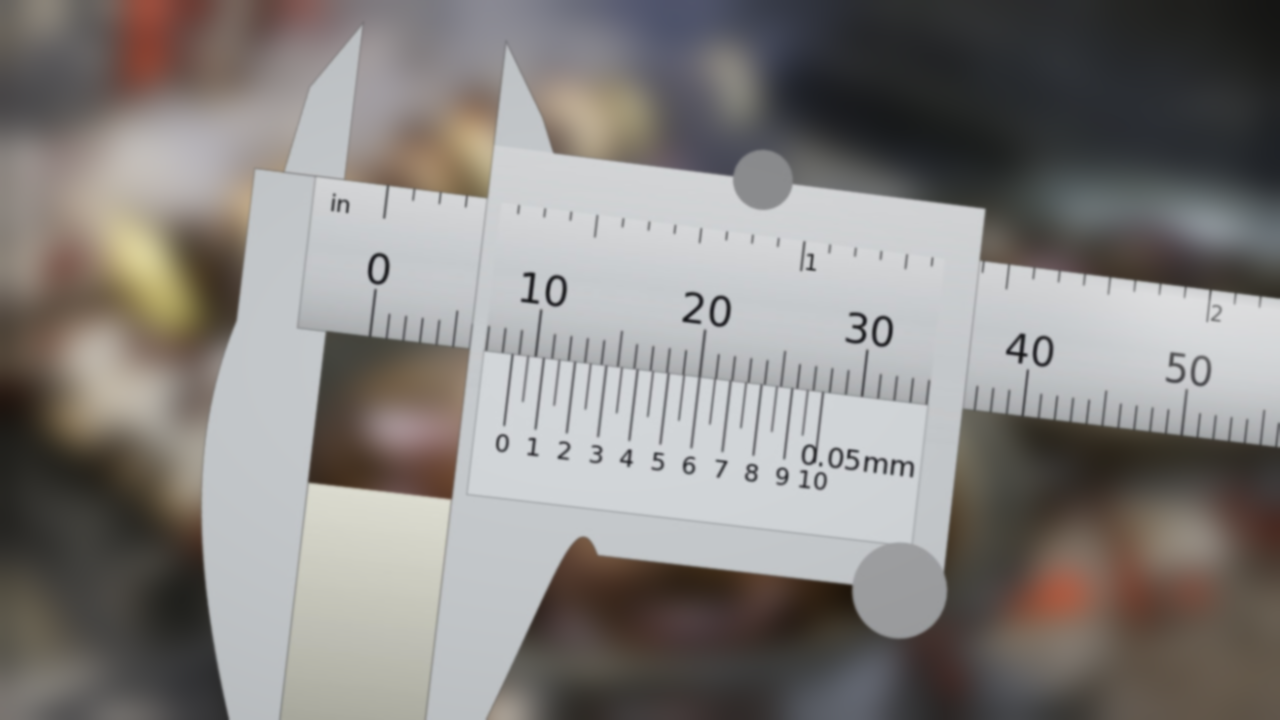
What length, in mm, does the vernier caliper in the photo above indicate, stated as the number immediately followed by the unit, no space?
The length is 8.6mm
